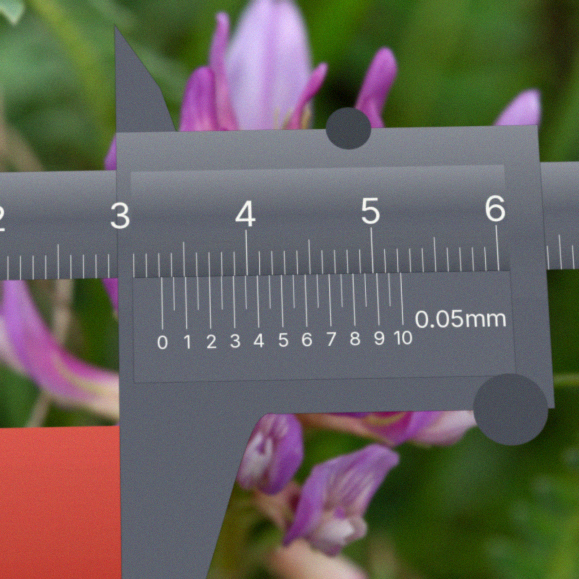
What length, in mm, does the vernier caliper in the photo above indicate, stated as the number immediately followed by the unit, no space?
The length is 33.2mm
